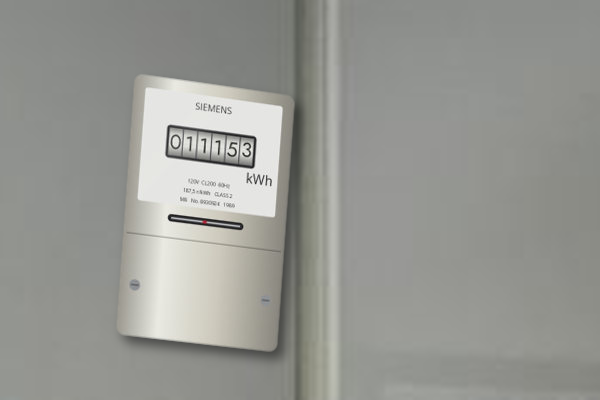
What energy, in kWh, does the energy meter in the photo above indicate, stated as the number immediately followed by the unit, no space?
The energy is 11153kWh
